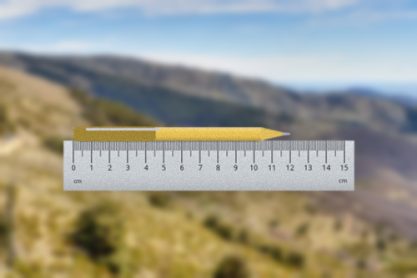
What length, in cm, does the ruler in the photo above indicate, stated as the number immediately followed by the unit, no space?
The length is 12cm
